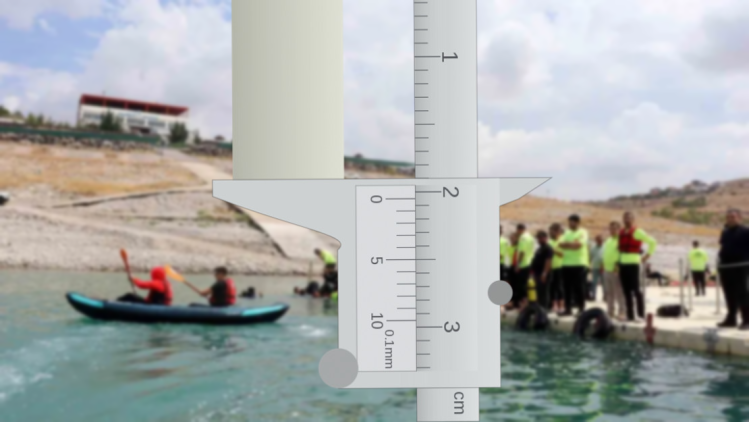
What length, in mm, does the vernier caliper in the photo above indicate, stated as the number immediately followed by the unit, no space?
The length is 20.5mm
